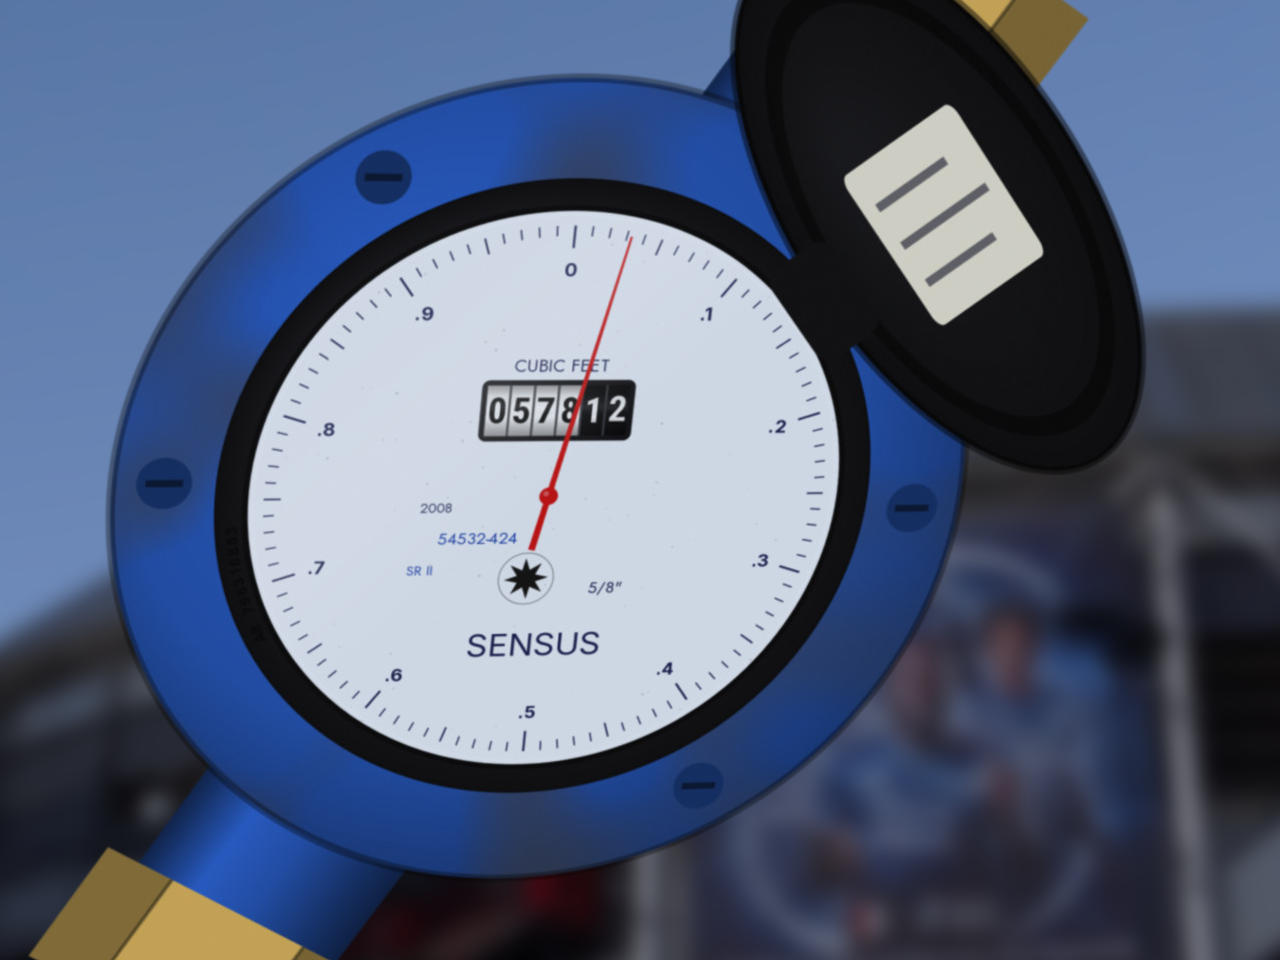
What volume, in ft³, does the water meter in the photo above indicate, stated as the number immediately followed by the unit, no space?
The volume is 57812.03ft³
